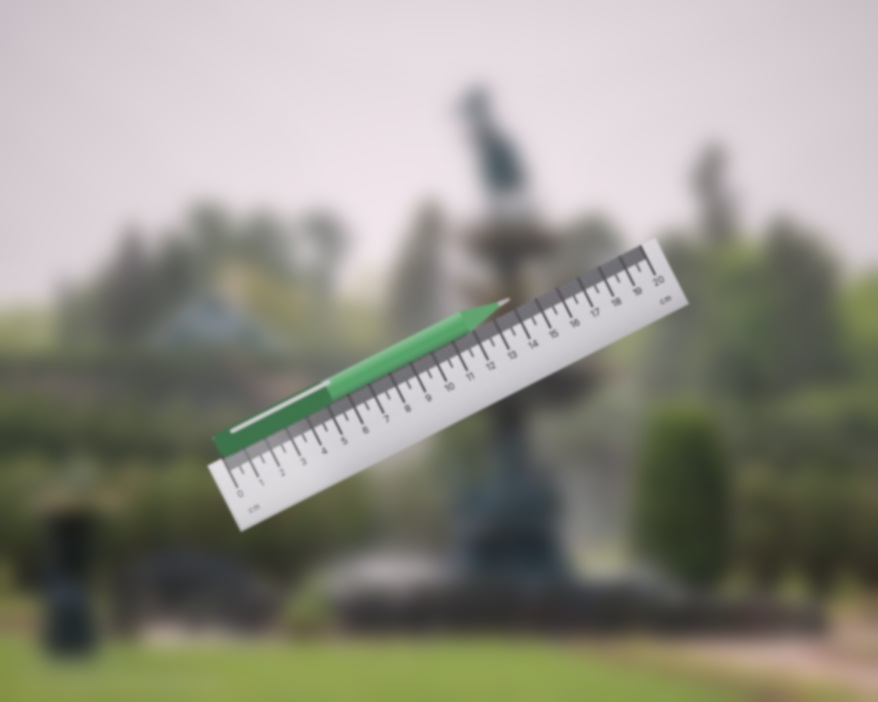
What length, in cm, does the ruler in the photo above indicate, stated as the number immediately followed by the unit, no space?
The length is 14cm
